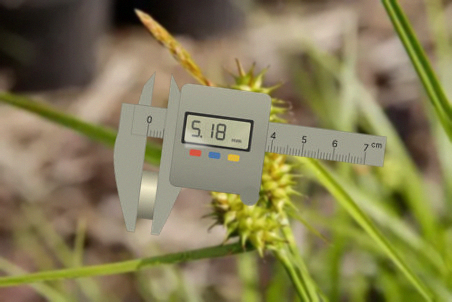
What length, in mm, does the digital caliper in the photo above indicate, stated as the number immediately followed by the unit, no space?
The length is 5.18mm
